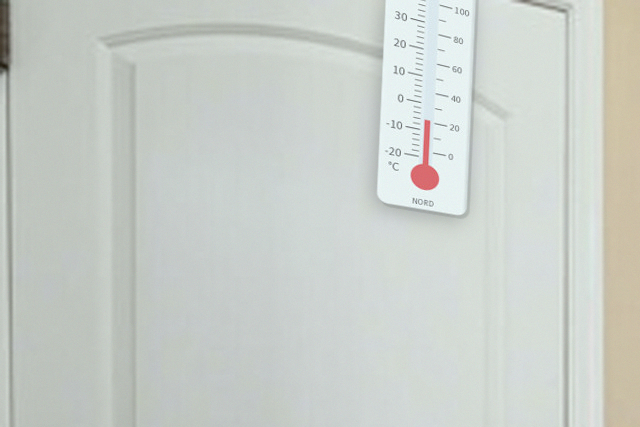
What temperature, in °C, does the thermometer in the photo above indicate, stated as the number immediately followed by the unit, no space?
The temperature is -6°C
